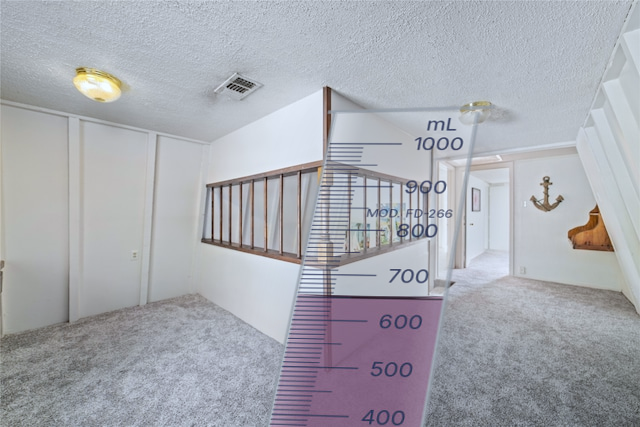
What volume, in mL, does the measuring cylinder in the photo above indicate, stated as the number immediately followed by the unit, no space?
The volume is 650mL
